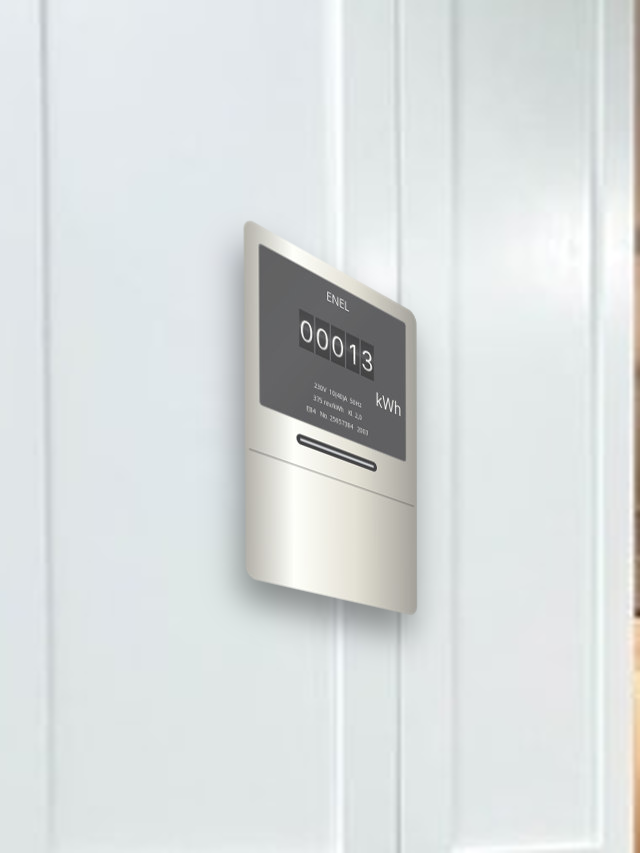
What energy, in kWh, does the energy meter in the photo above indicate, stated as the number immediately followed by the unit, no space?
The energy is 13kWh
